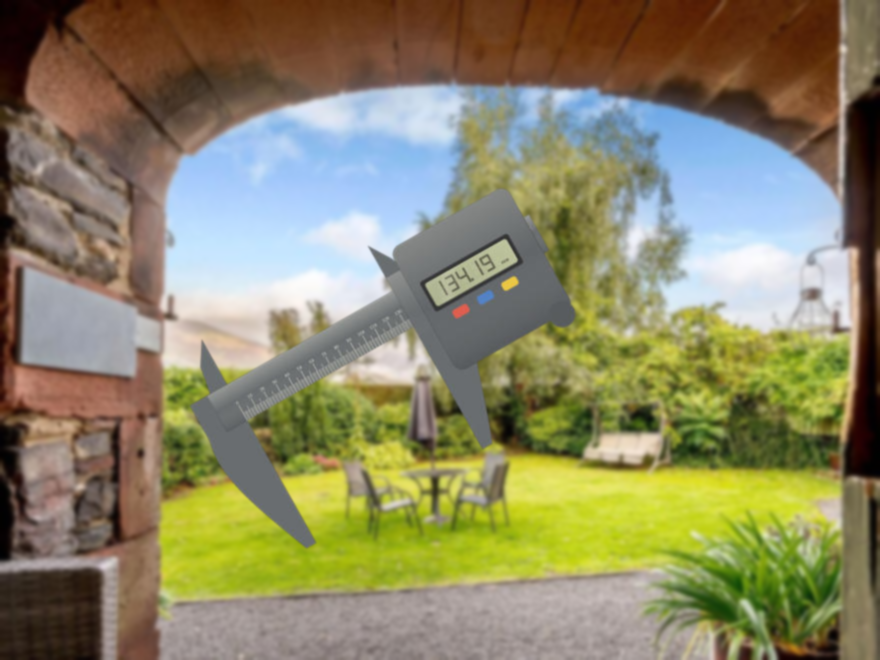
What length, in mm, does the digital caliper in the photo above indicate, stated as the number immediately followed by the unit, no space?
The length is 134.19mm
